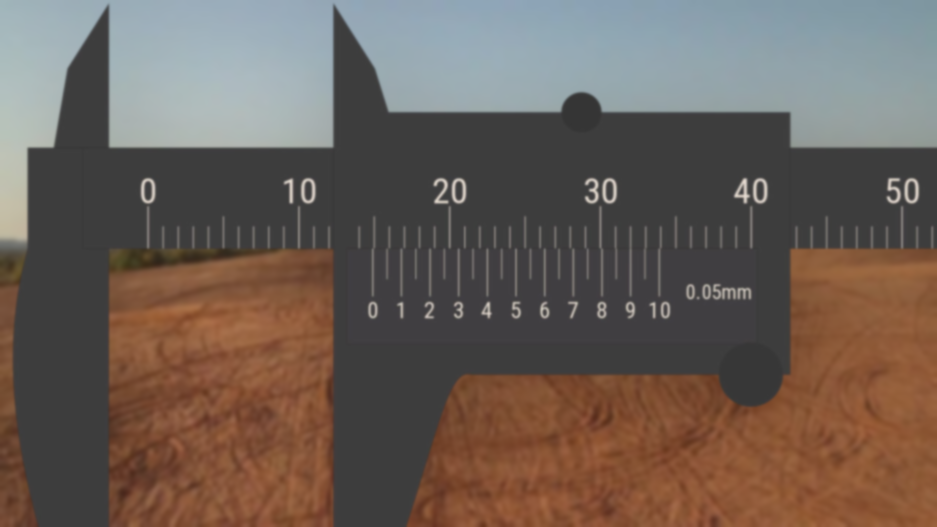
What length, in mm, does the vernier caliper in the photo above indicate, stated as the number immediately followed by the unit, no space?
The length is 14.9mm
